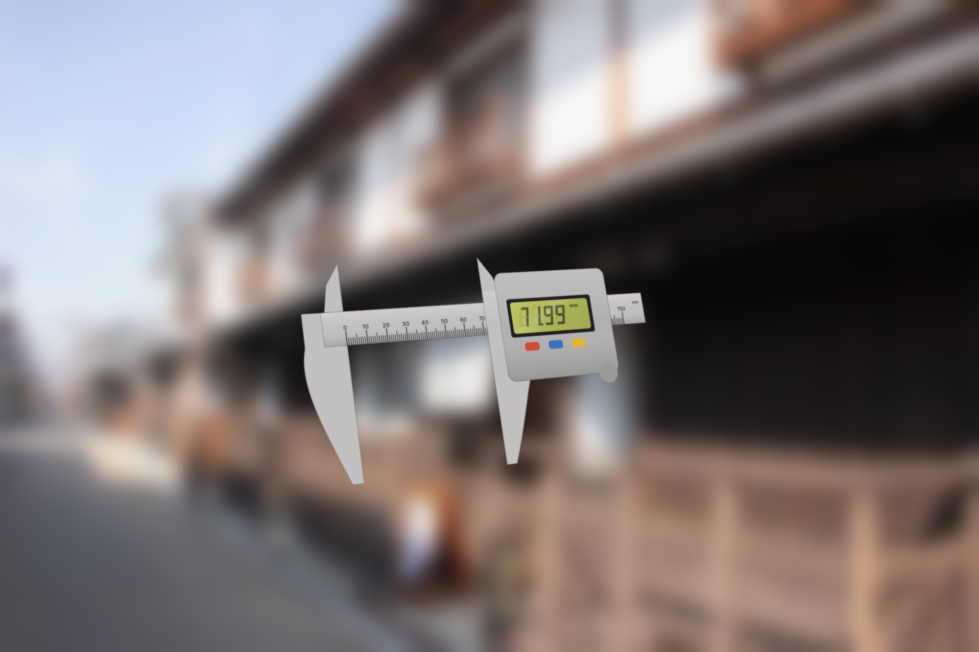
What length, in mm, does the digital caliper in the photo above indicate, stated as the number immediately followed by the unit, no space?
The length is 71.99mm
